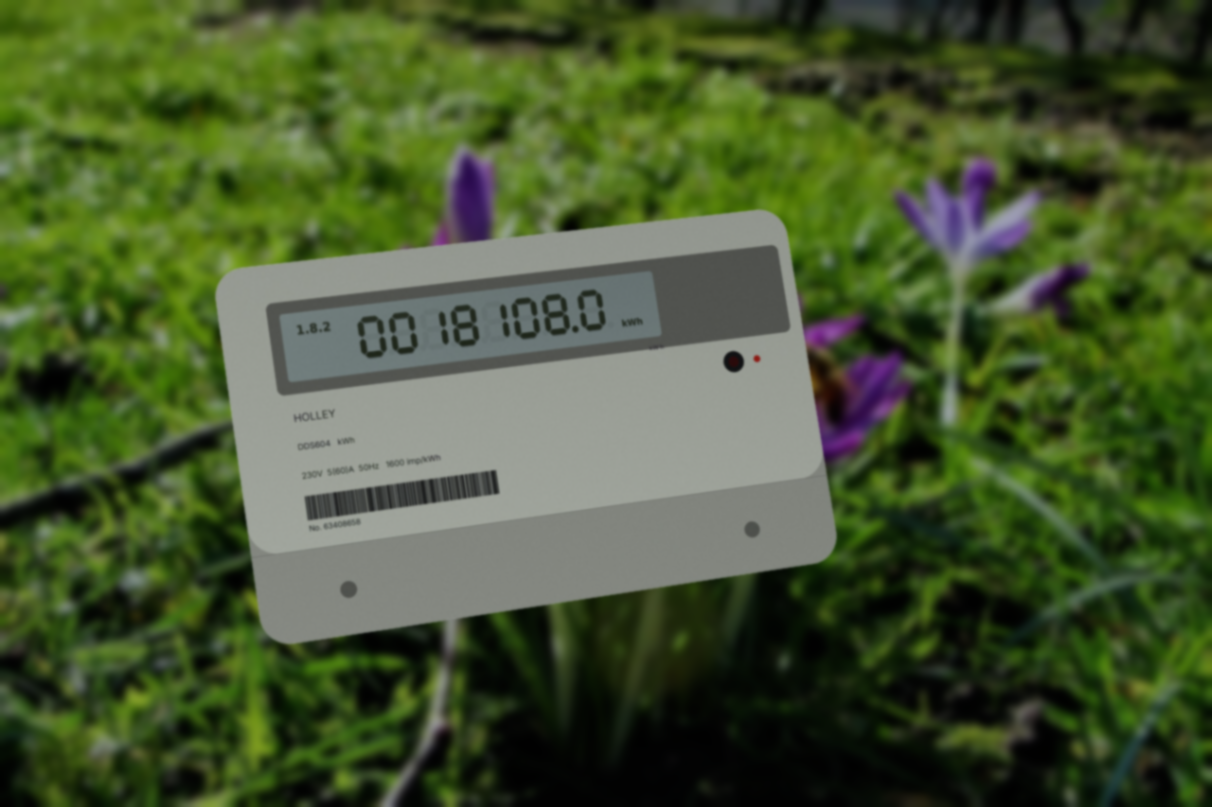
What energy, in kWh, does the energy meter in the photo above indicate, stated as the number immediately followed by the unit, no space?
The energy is 18108.0kWh
